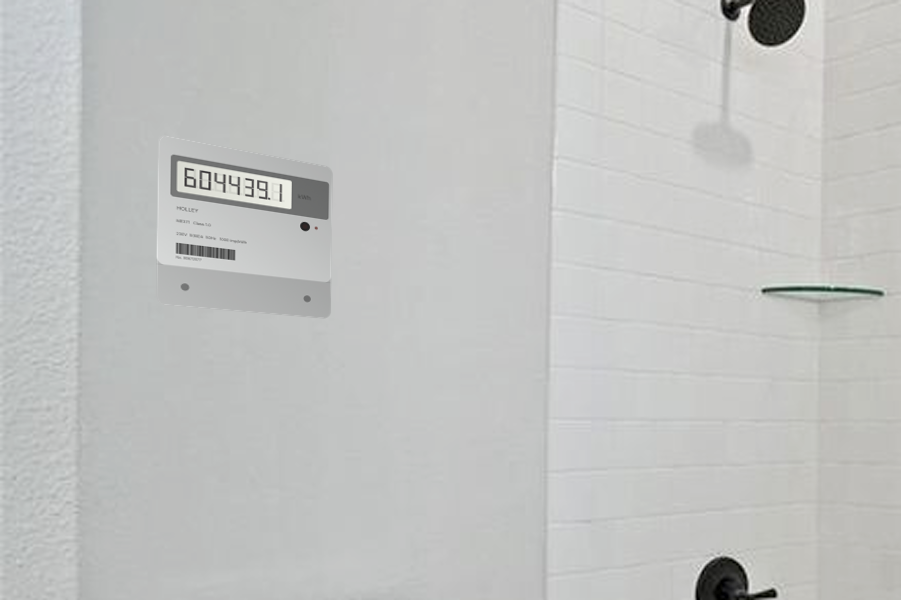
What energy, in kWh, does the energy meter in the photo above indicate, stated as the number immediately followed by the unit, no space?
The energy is 604439.1kWh
